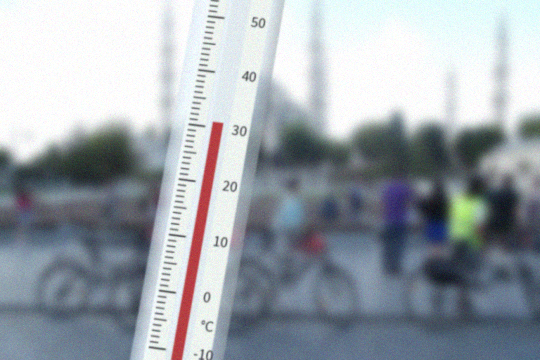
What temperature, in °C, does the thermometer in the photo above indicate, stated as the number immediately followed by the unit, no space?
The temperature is 31°C
